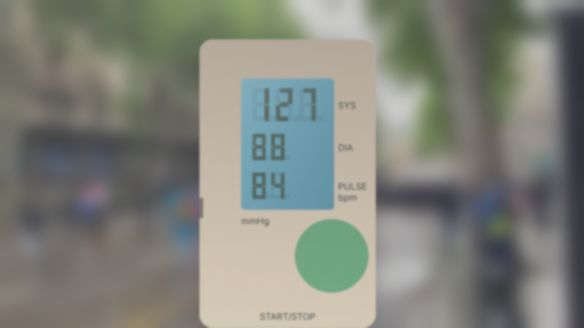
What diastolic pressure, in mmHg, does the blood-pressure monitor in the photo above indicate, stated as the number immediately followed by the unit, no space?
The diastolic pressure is 88mmHg
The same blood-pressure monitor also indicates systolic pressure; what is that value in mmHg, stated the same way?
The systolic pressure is 127mmHg
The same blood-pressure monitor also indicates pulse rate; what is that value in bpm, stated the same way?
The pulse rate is 84bpm
